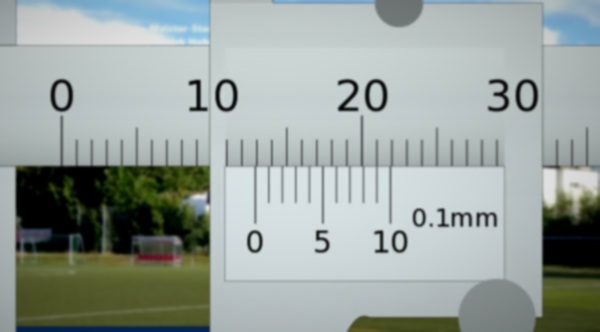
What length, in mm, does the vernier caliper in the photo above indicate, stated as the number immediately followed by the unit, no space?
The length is 12.9mm
